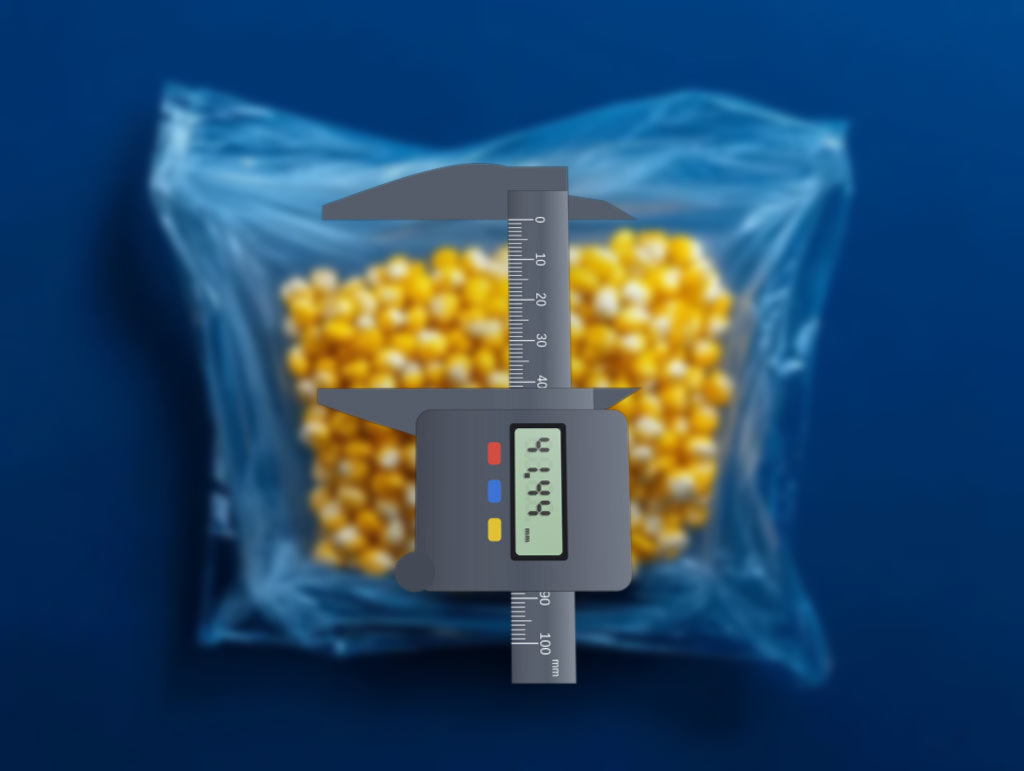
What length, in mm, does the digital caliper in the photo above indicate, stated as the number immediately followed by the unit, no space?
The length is 41.44mm
